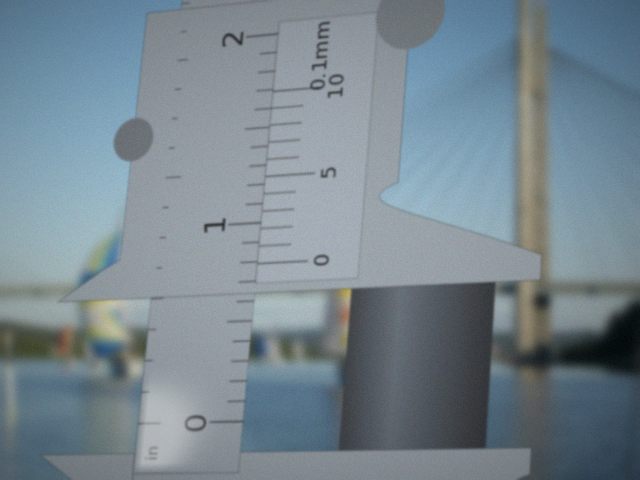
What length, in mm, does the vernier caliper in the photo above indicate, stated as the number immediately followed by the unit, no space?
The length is 7.9mm
